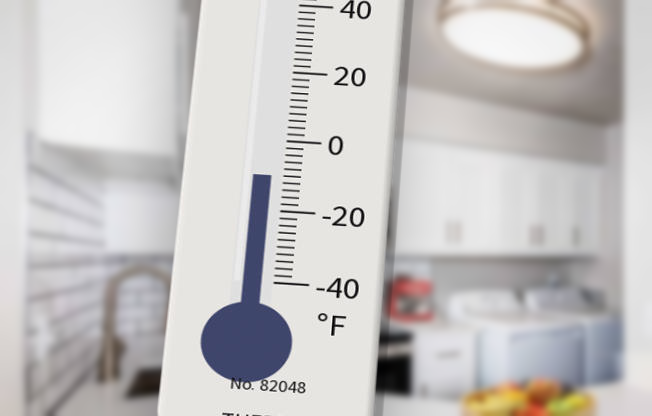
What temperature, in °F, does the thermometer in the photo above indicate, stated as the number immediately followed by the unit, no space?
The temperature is -10°F
